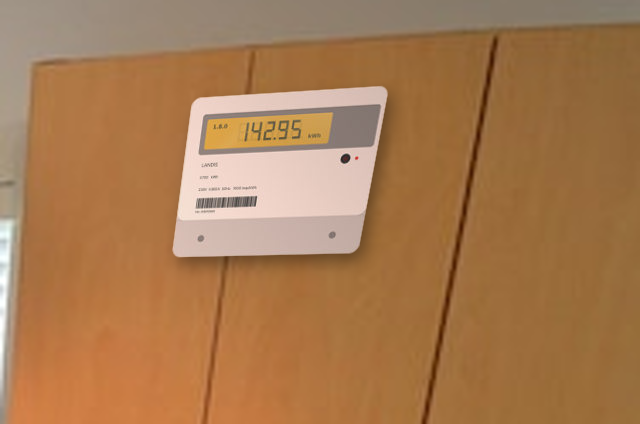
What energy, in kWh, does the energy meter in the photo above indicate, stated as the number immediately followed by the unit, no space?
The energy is 142.95kWh
